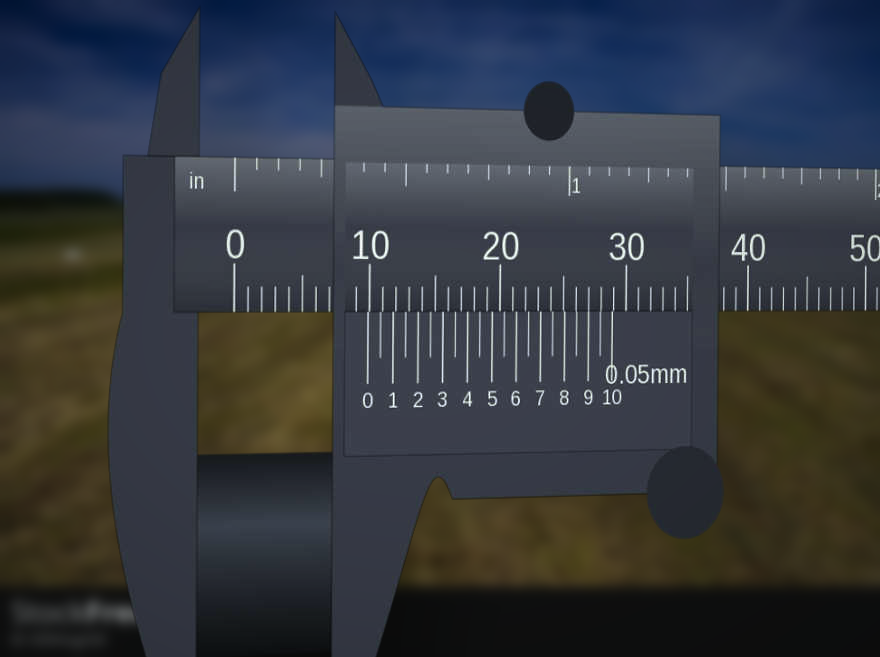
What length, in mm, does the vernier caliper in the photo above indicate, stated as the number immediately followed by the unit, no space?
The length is 9.9mm
